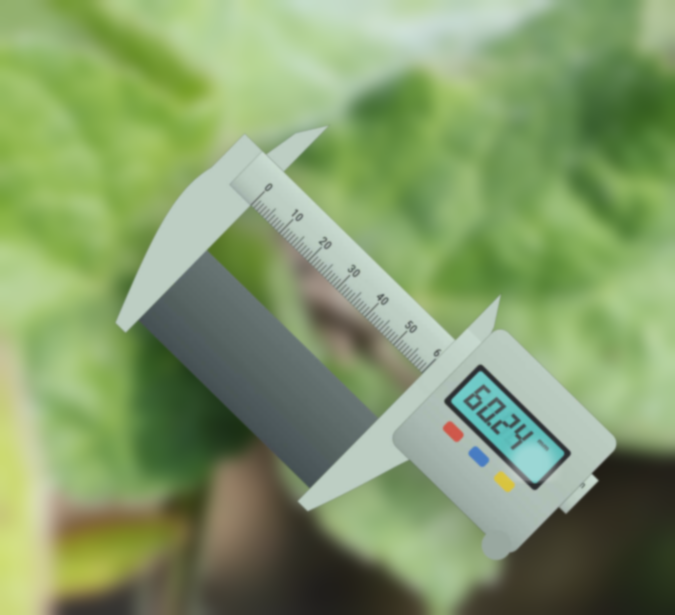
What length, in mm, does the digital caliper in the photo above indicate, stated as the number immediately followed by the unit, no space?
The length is 60.24mm
